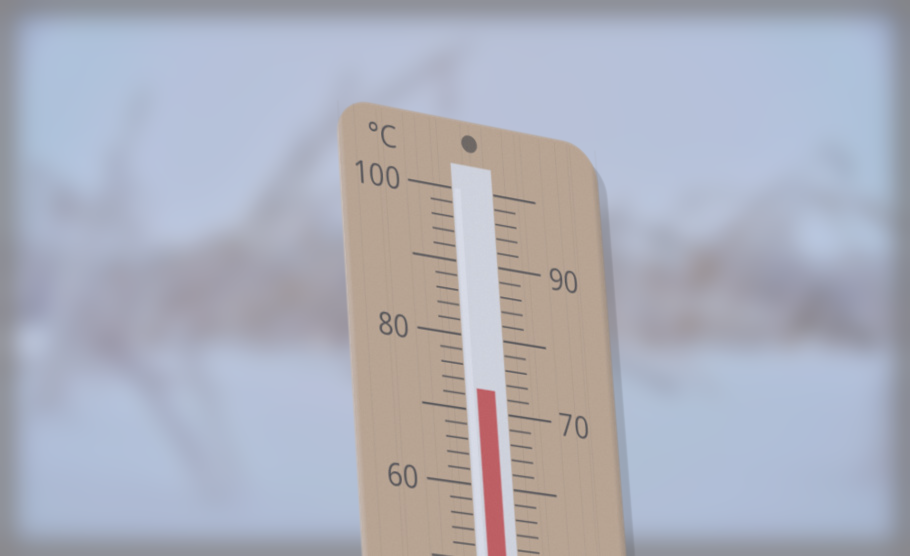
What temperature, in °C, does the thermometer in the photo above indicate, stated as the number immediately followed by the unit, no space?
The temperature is 73°C
